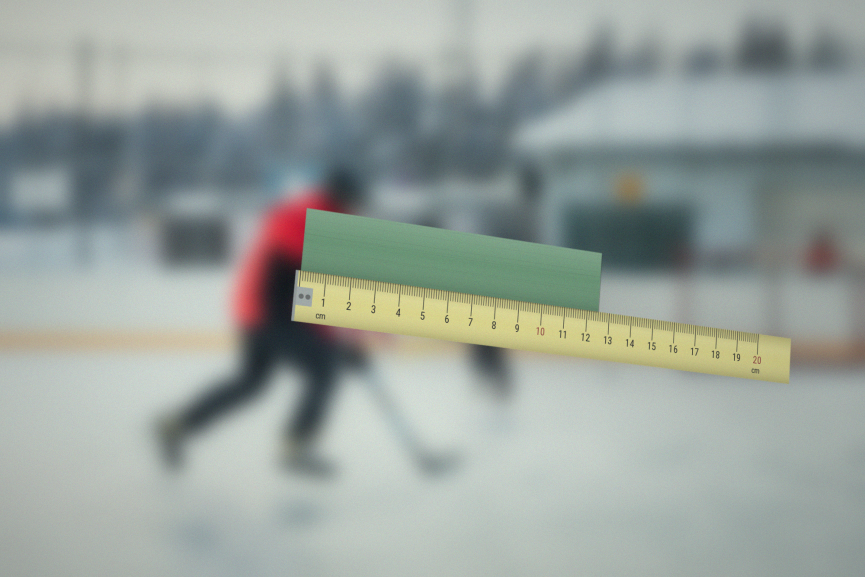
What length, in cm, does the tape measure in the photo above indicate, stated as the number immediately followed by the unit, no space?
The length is 12.5cm
